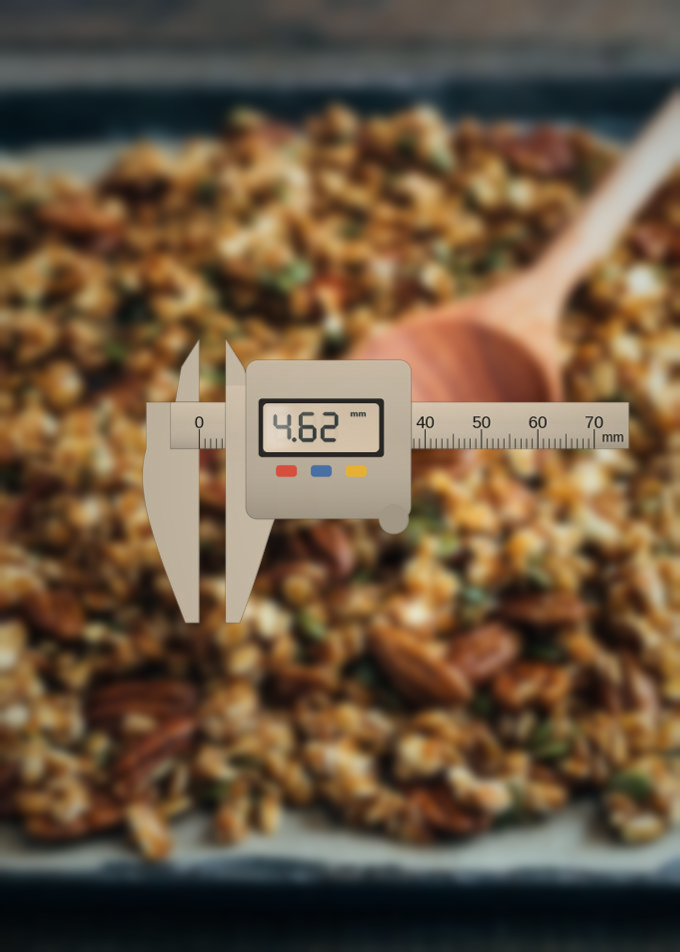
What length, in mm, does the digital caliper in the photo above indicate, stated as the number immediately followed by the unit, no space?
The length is 4.62mm
